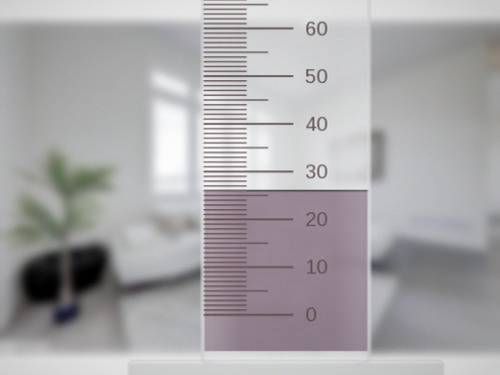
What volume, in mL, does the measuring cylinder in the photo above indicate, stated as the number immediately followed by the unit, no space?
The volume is 26mL
